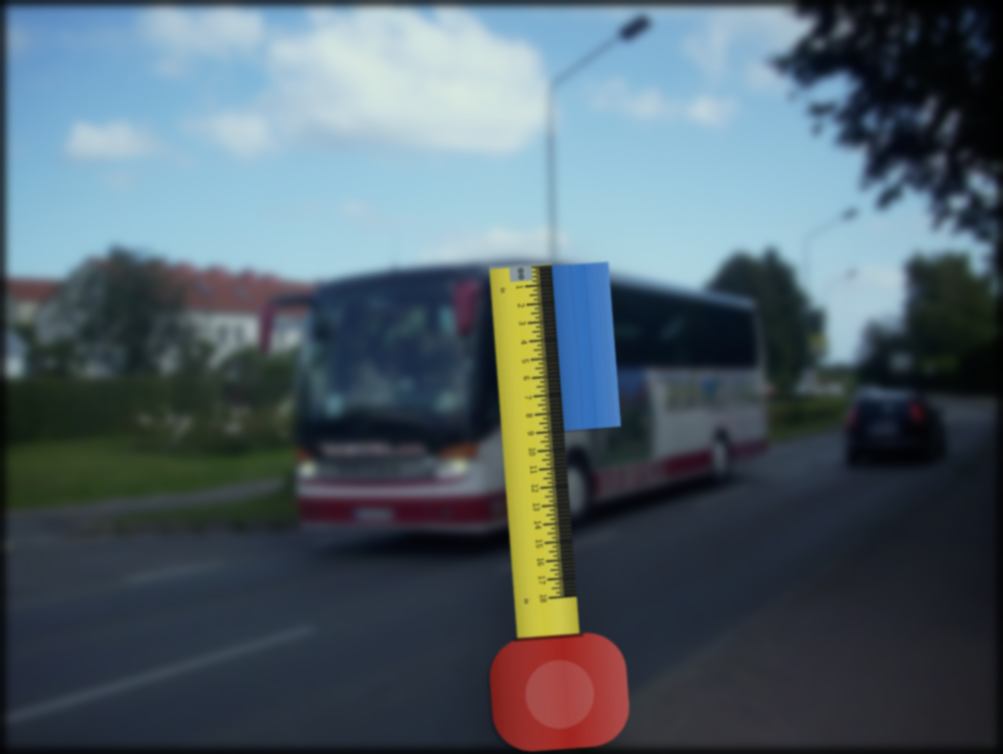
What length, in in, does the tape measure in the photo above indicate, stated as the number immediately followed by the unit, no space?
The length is 9in
